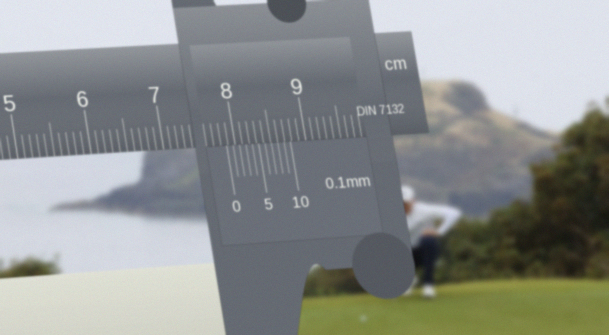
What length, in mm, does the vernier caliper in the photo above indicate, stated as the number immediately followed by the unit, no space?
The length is 78.8mm
